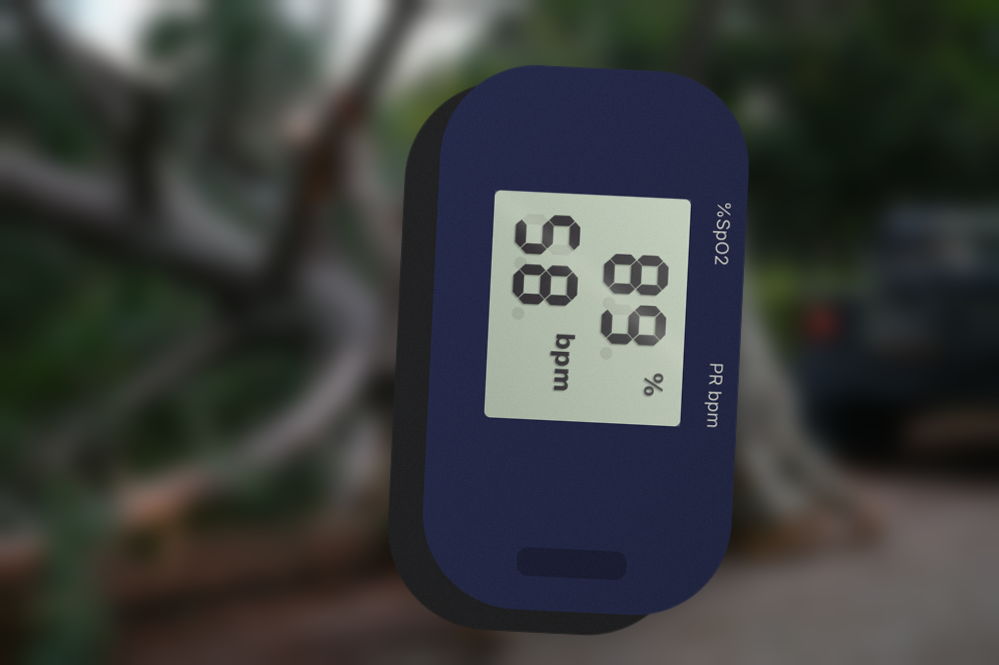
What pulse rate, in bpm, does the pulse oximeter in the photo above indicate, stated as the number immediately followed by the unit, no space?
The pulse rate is 58bpm
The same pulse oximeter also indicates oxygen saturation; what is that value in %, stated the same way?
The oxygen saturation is 89%
